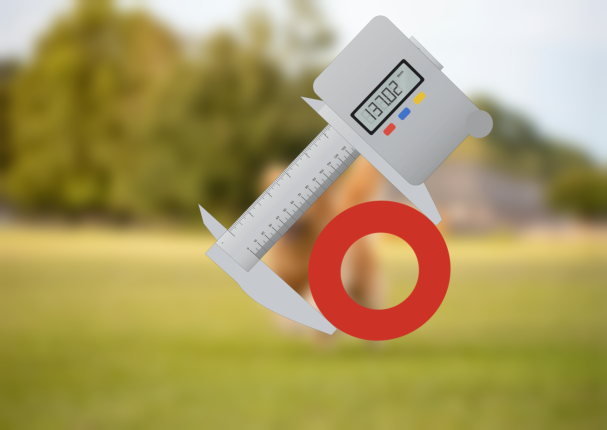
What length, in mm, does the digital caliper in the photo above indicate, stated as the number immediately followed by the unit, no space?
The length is 137.02mm
